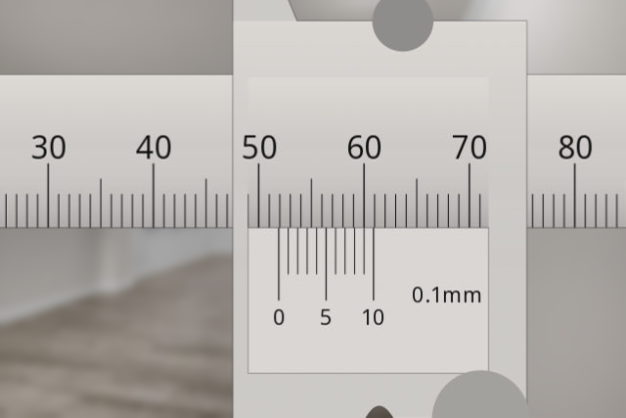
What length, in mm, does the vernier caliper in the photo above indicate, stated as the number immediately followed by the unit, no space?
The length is 51.9mm
